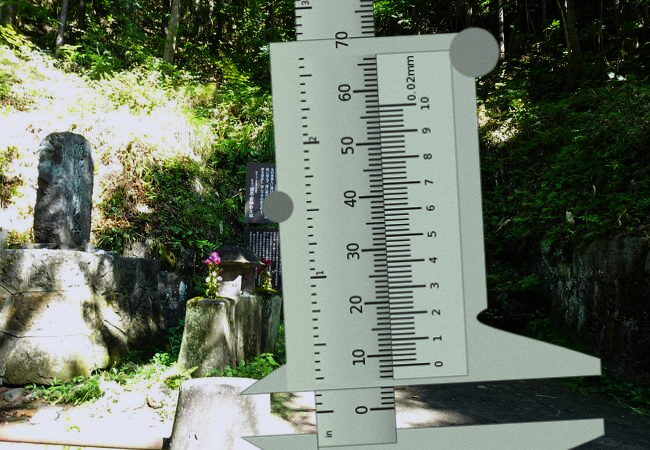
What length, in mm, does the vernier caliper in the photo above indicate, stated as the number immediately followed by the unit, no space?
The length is 8.0mm
